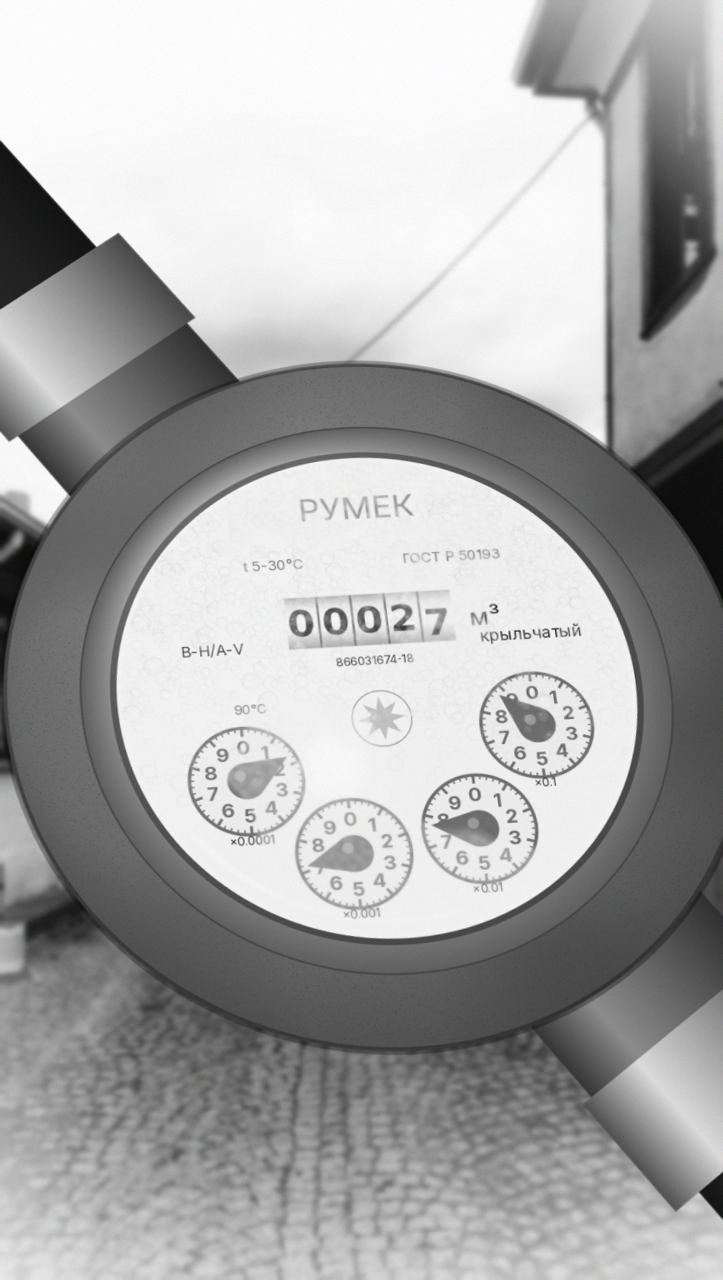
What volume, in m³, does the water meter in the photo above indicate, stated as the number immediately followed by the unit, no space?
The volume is 26.8771m³
